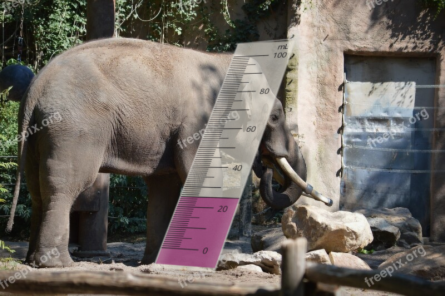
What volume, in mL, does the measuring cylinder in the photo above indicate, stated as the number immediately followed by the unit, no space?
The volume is 25mL
